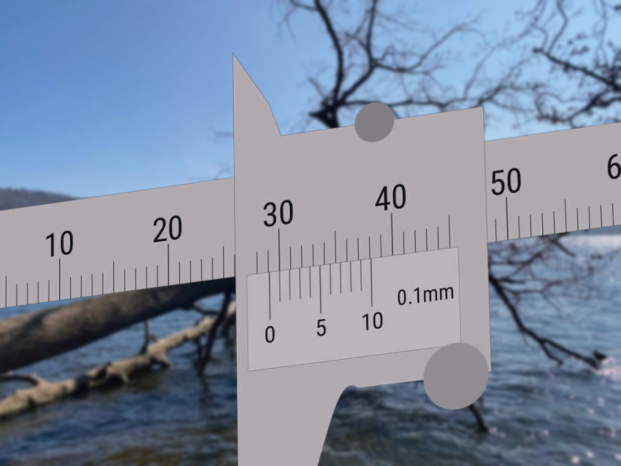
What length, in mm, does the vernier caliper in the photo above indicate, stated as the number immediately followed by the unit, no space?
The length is 29.1mm
